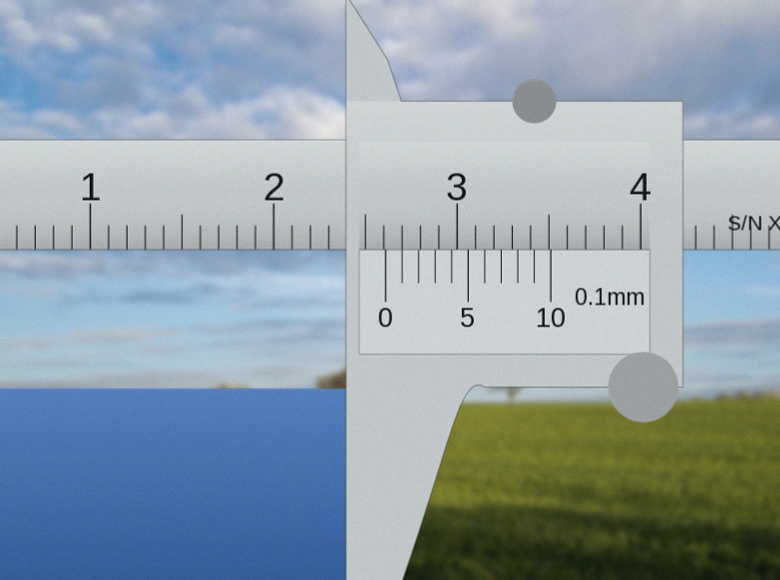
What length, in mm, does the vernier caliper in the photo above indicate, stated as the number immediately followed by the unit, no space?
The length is 26.1mm
